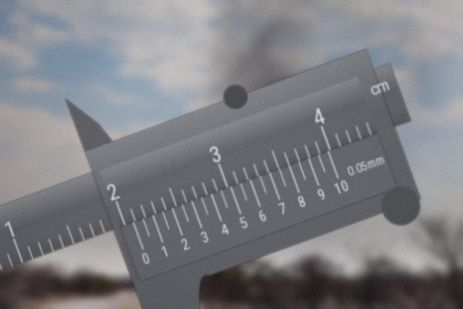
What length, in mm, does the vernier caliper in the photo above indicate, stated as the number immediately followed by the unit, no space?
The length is 20.8mm
